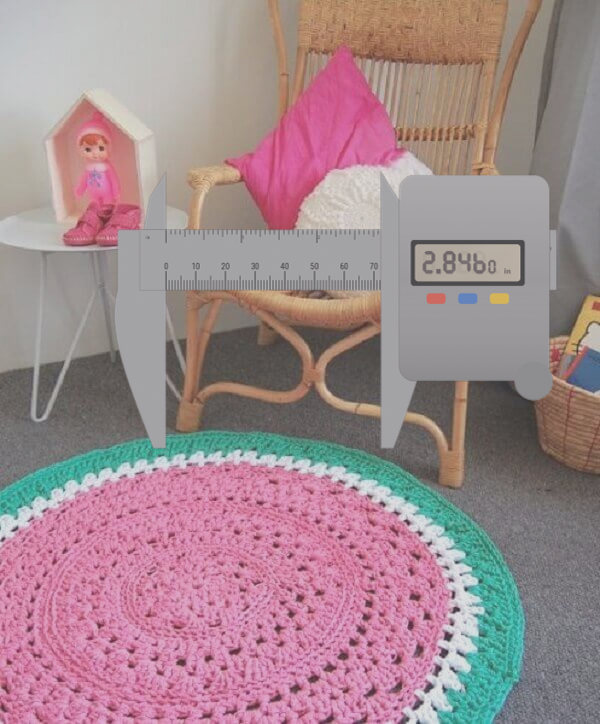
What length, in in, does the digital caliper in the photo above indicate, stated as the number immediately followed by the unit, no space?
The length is 2.8460in
